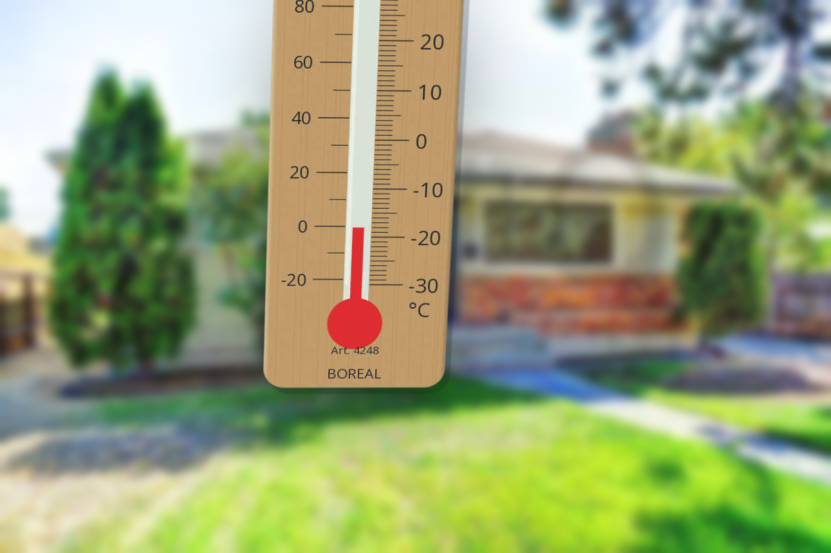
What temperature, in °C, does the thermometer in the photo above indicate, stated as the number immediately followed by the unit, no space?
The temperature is -18°C
